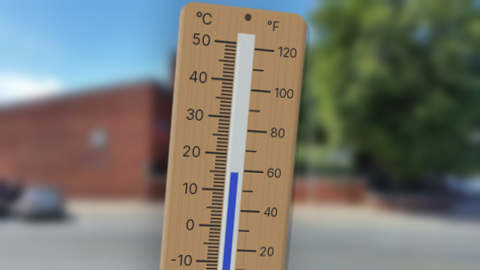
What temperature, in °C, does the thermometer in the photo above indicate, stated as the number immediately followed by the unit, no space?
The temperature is 15°C
